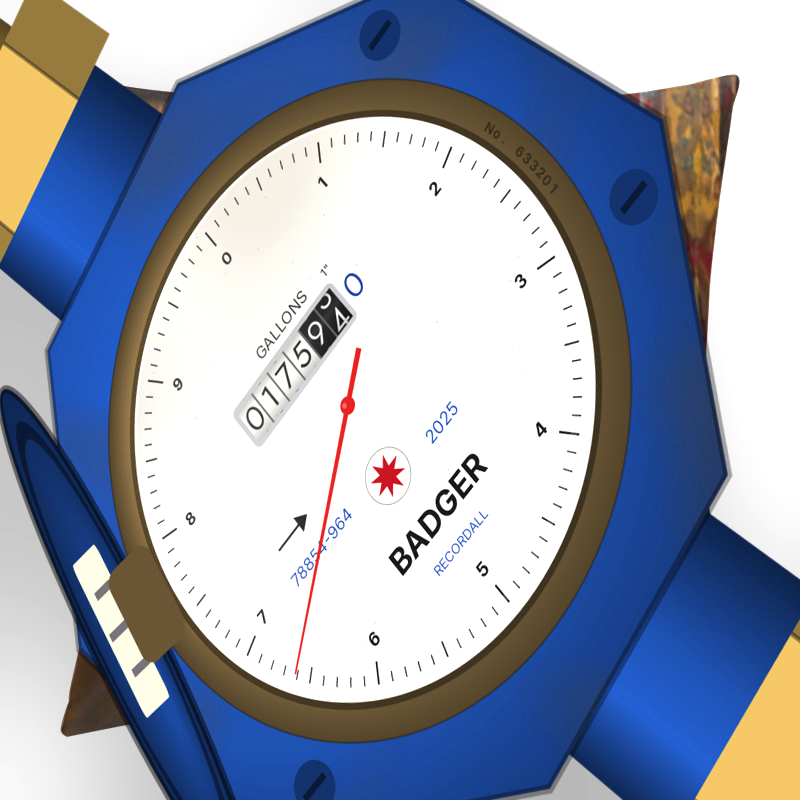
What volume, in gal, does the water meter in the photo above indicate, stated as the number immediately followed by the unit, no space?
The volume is 175936.6gal
